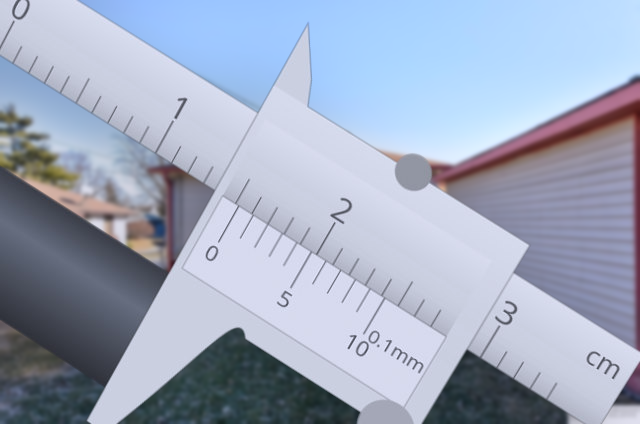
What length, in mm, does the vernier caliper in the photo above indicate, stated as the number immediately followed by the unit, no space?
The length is 15.2mm
